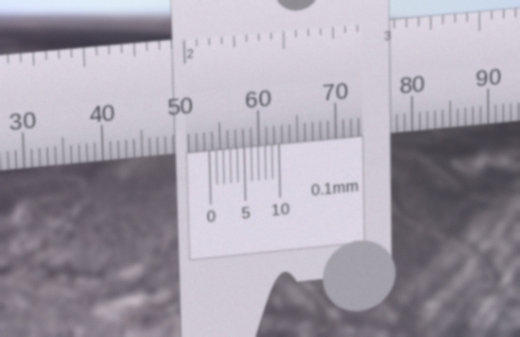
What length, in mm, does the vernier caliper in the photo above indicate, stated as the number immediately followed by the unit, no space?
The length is 53.6mm
